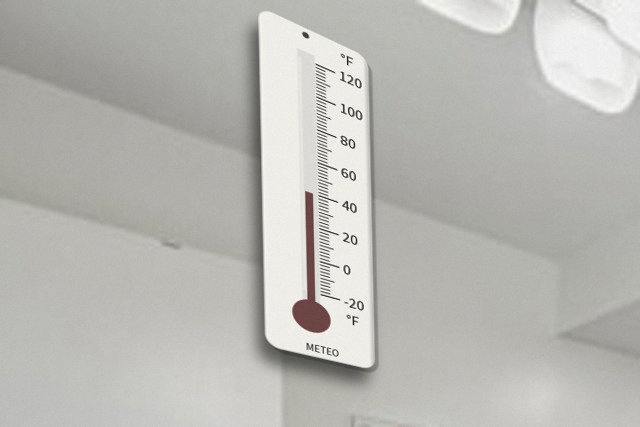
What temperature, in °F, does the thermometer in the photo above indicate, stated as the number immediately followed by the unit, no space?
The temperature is 40°F
